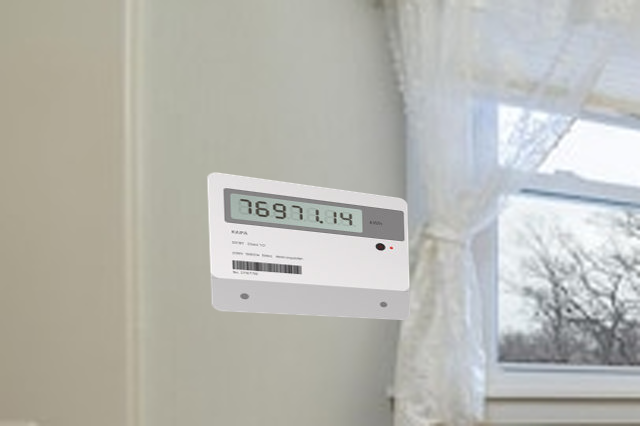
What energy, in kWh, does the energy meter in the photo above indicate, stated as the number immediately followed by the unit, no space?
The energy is 76971.14kWh
